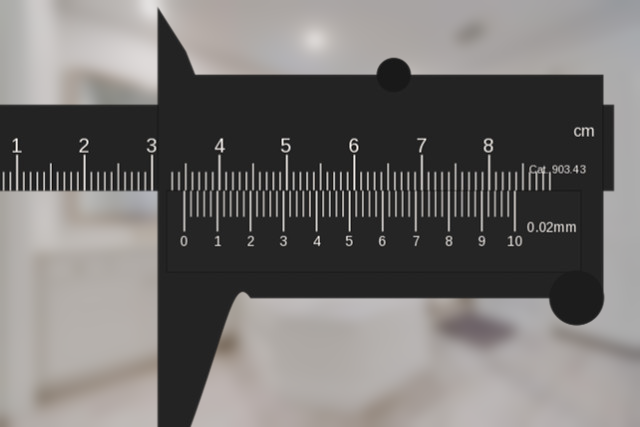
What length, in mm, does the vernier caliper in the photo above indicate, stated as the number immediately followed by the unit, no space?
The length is 34.8mm
